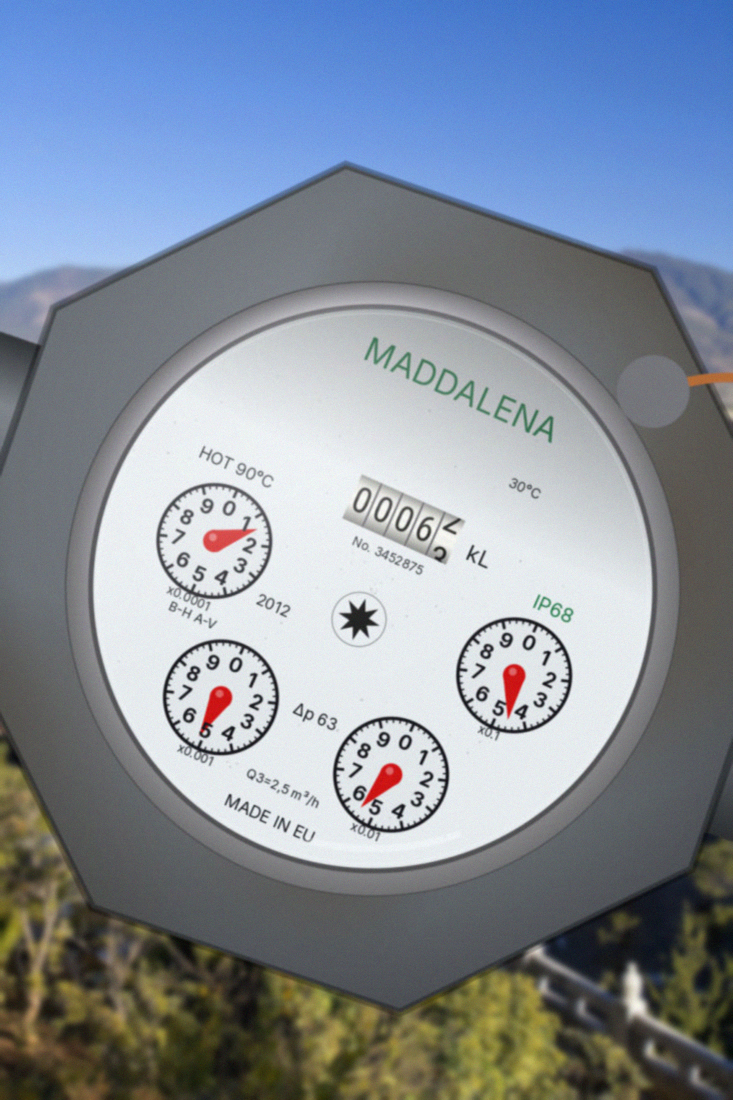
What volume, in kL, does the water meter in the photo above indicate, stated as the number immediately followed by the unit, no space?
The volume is 62.4551kL
